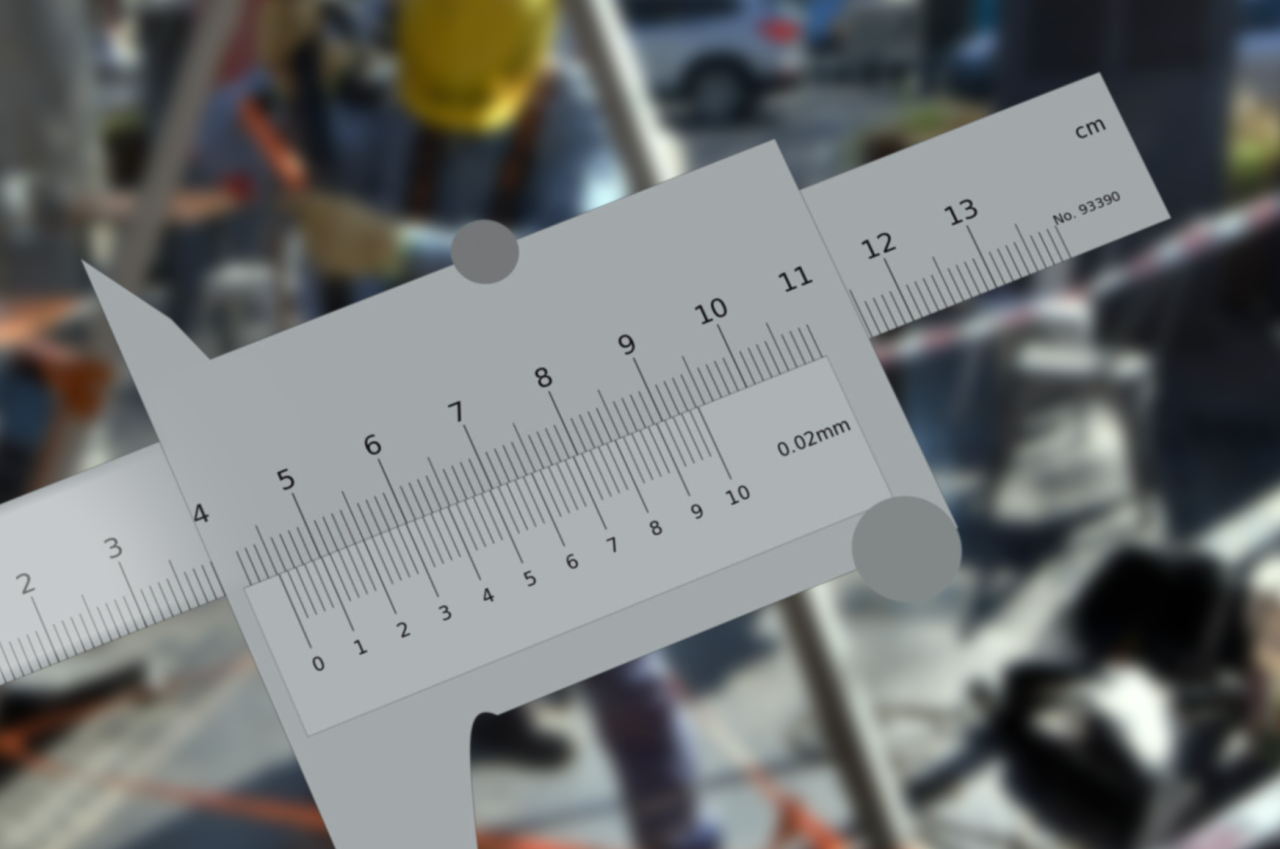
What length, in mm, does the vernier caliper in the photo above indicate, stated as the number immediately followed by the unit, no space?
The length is 45.2mm
